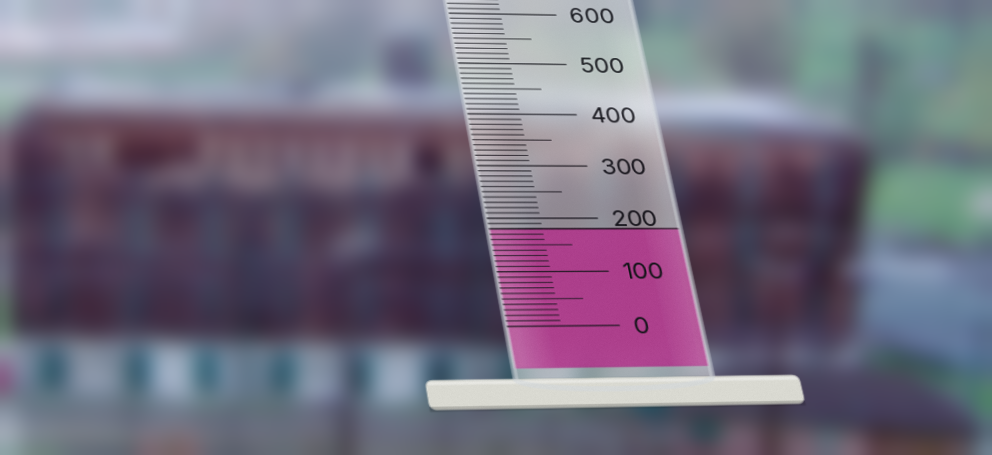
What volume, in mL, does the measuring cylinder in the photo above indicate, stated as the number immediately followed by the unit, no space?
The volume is 180mL
